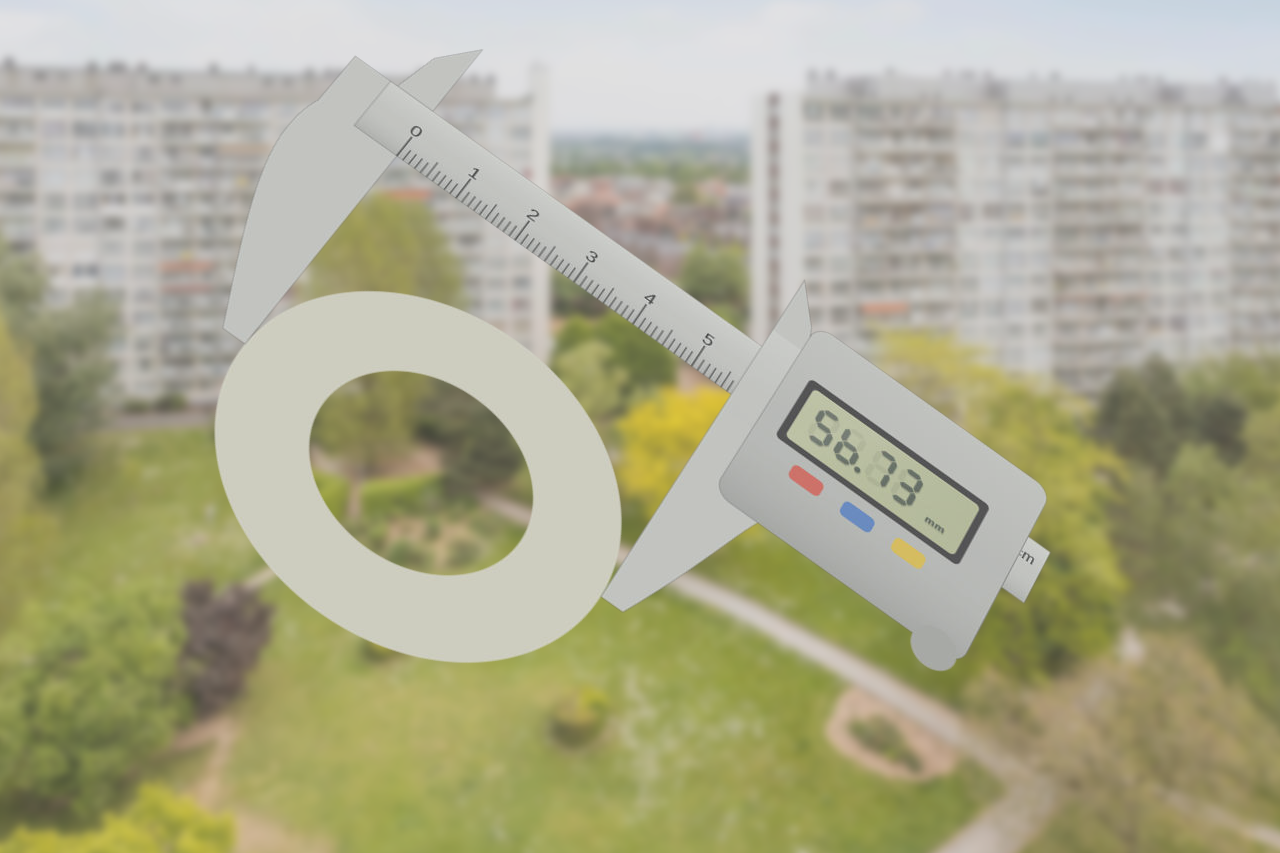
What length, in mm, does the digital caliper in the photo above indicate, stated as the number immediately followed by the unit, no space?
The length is 56.73mm
